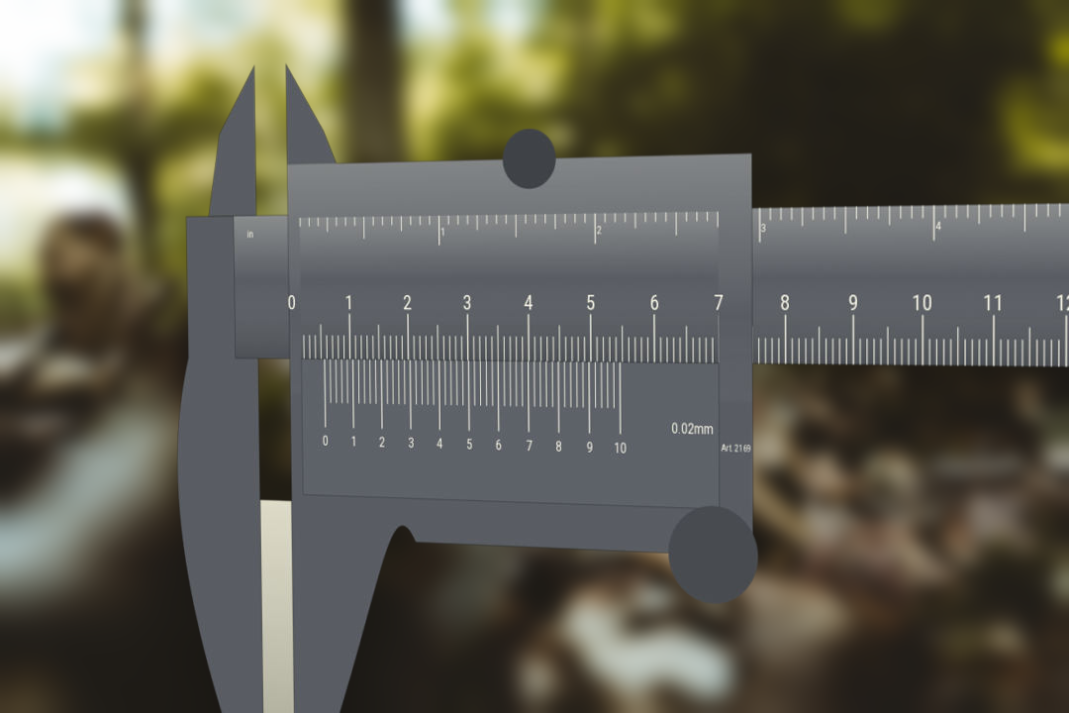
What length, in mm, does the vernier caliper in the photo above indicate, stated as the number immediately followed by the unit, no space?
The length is 5.6mm
